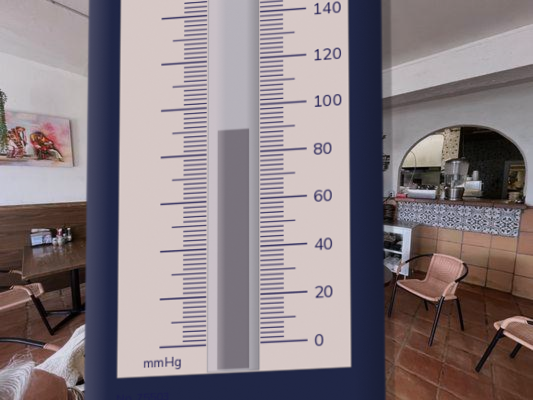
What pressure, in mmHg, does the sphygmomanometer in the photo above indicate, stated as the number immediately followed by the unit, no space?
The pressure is 90mmHg
